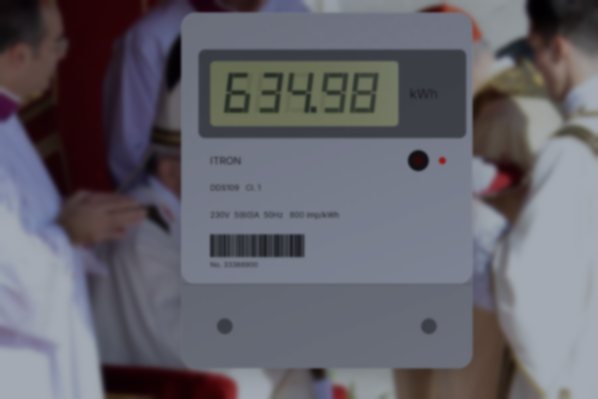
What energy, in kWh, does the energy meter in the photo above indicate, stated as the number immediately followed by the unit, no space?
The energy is 634.98kWh
